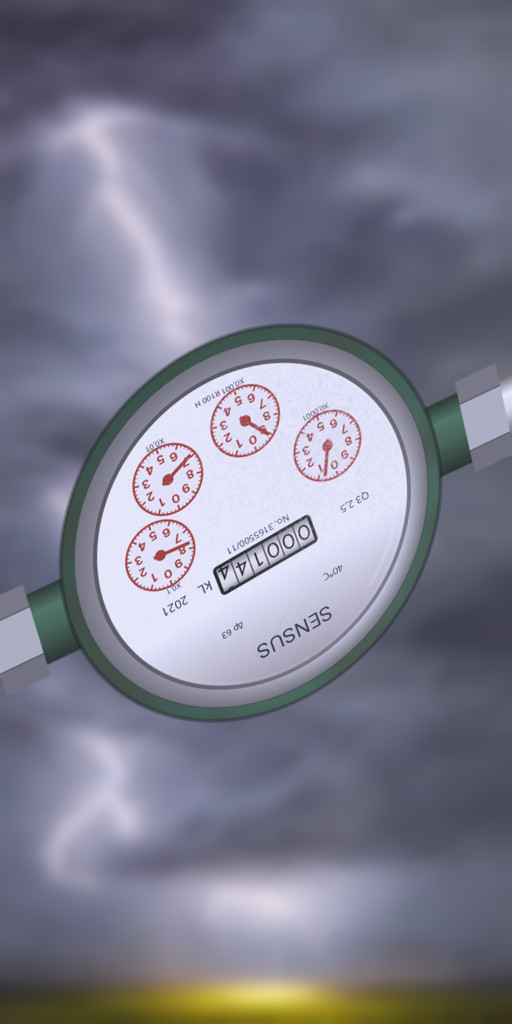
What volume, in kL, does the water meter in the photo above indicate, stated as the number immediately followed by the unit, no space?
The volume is 143.7690kL
